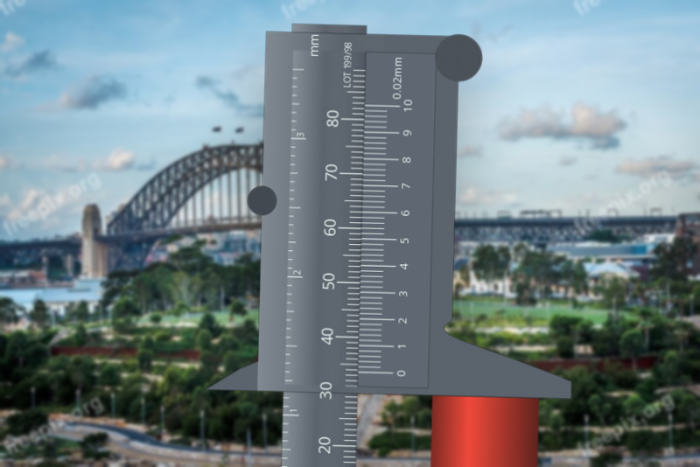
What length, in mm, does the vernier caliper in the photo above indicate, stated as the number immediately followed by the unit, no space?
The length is 33.6mm
